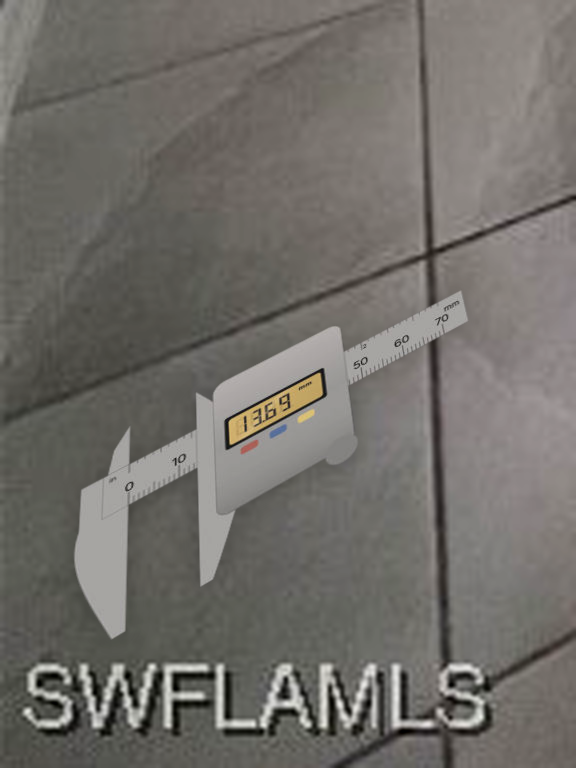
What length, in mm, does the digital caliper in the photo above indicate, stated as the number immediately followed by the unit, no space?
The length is 13.69mm
